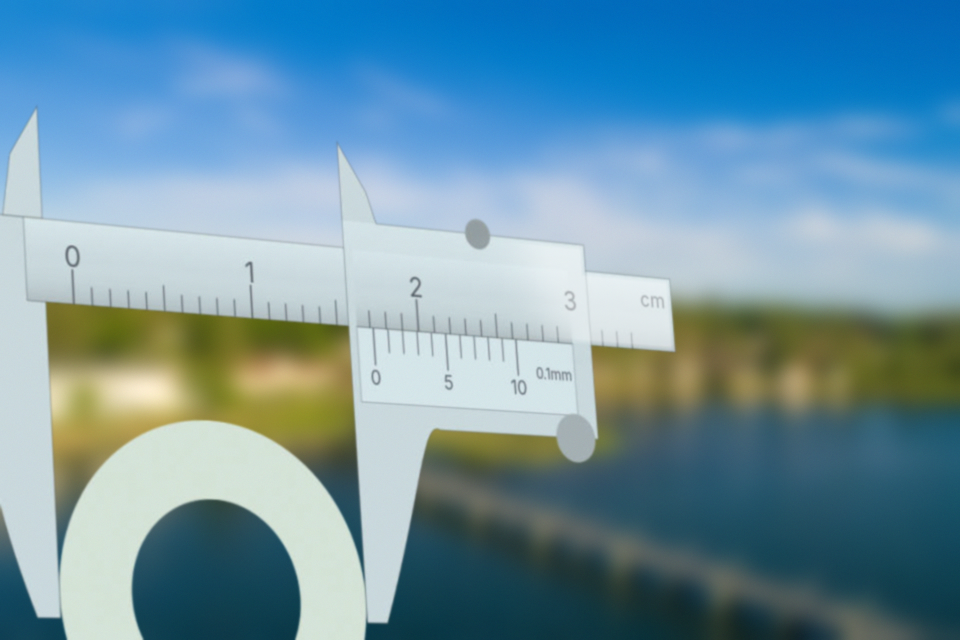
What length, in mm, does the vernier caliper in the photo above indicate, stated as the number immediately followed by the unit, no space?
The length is 17.2mm
